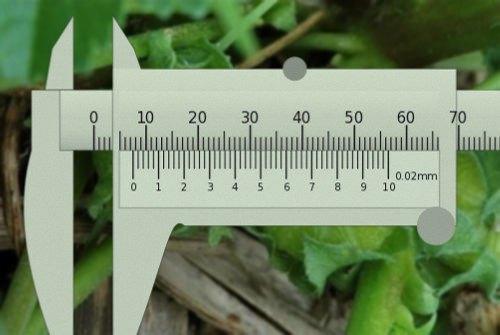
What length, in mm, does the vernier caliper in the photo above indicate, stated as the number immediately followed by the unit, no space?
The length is 7.5mm
